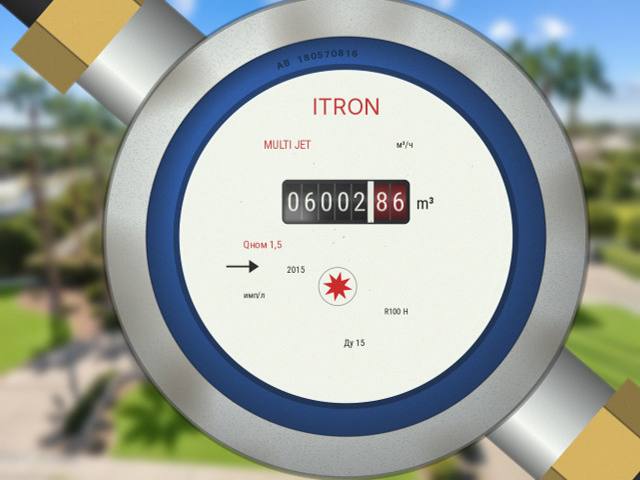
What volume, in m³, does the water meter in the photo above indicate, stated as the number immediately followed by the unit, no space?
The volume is 6002.86m³
